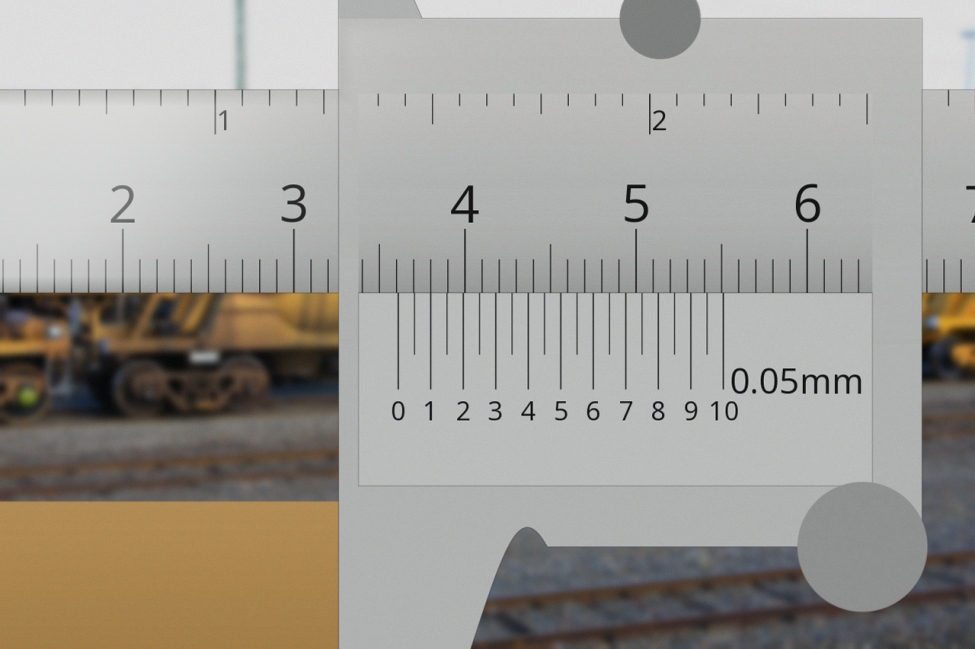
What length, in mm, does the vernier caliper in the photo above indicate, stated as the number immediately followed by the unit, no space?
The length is 36.1mm
